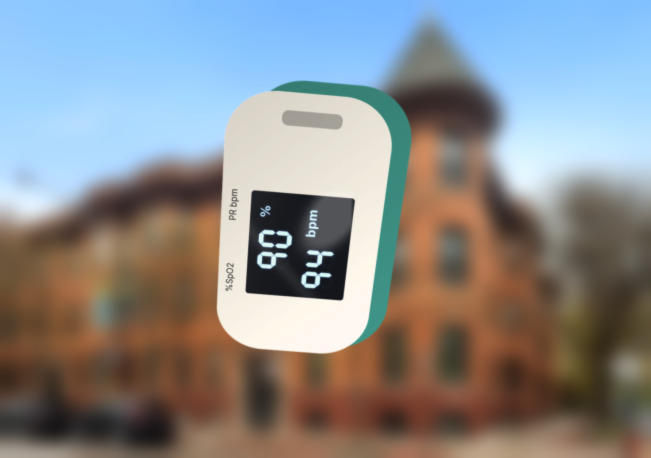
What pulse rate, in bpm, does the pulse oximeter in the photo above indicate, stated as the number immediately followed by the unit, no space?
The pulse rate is 94bpm
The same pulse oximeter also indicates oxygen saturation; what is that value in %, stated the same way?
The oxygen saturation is 90%
